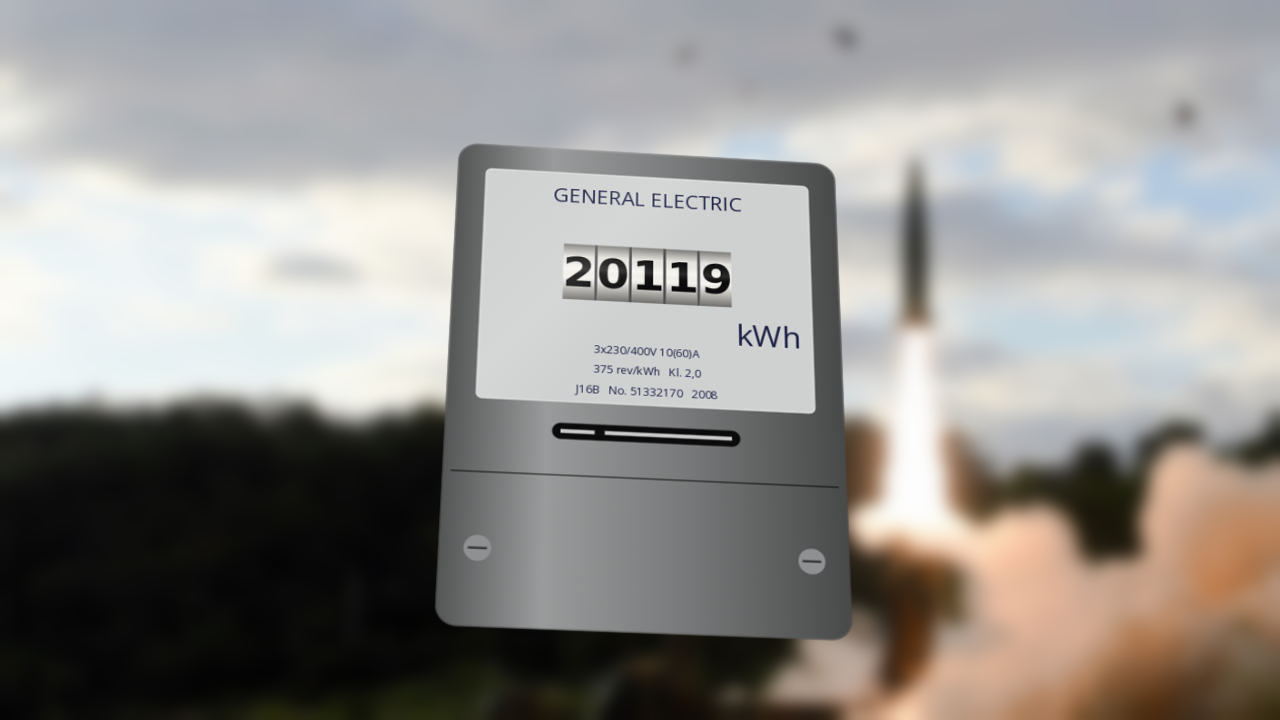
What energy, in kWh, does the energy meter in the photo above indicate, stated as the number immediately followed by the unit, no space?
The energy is 20119kWh
